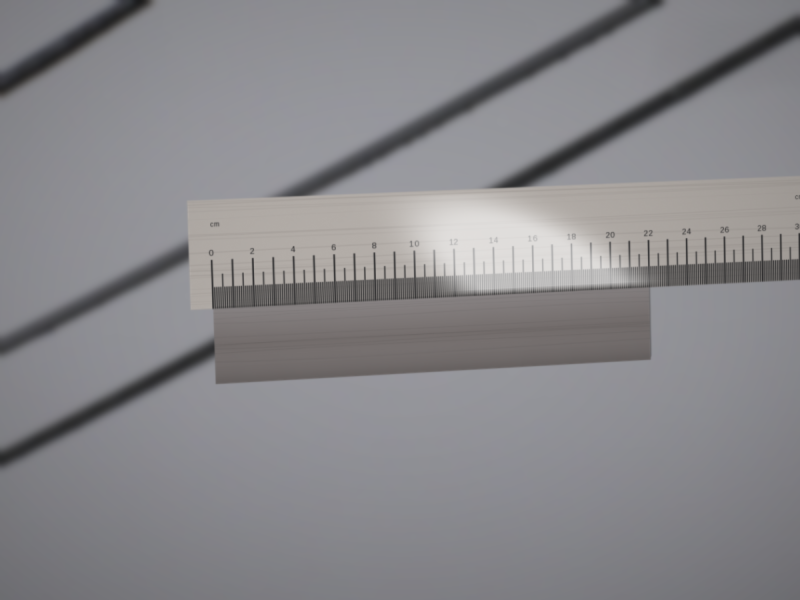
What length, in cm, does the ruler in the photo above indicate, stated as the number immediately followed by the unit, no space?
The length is 22cm
